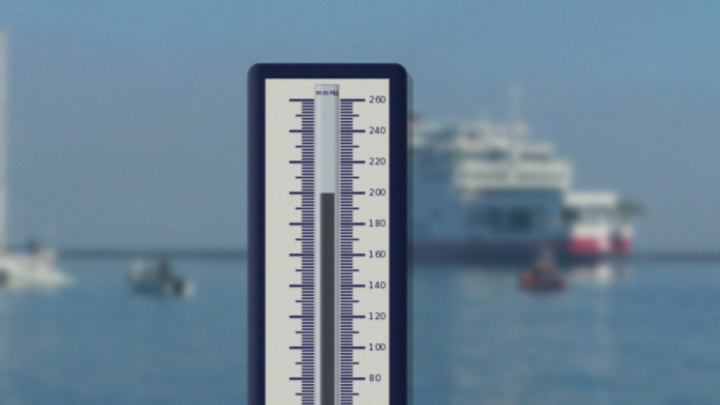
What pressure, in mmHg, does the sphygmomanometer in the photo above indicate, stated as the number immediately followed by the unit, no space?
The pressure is 200mmHg
